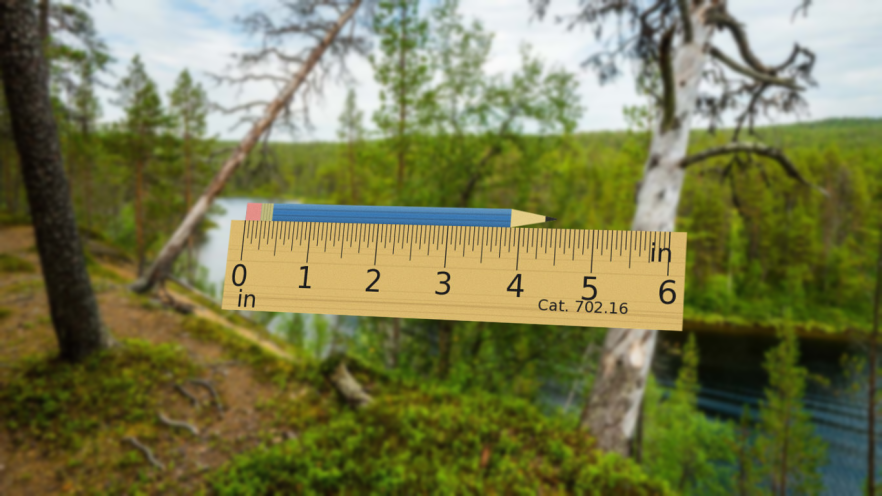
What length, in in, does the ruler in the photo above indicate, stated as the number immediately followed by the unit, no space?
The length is 4.5in
